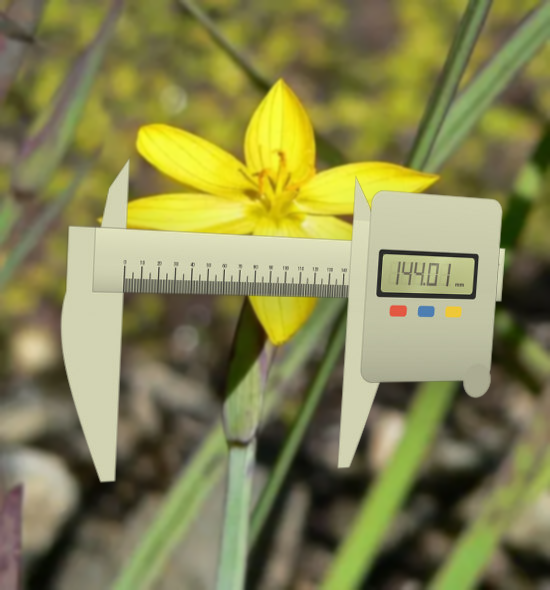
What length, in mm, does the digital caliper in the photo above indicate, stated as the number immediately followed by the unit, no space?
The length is 144.01mm
